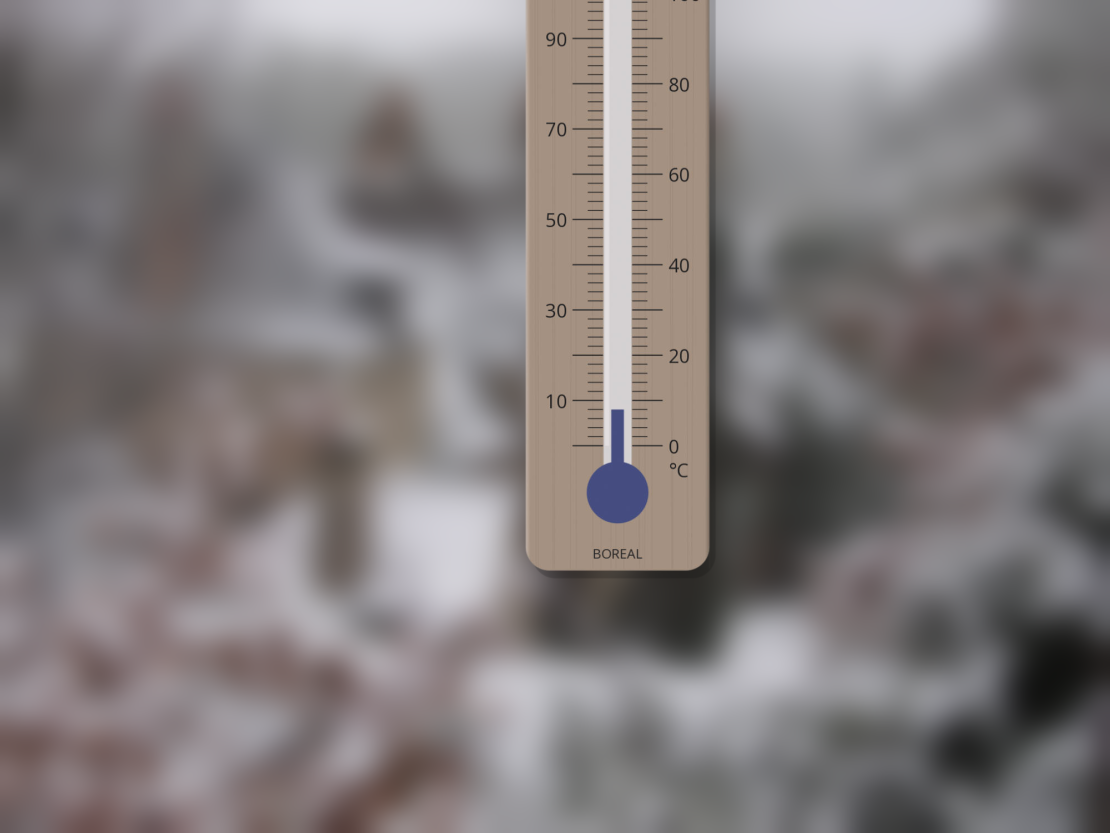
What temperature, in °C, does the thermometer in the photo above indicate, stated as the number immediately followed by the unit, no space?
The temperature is 8°C
